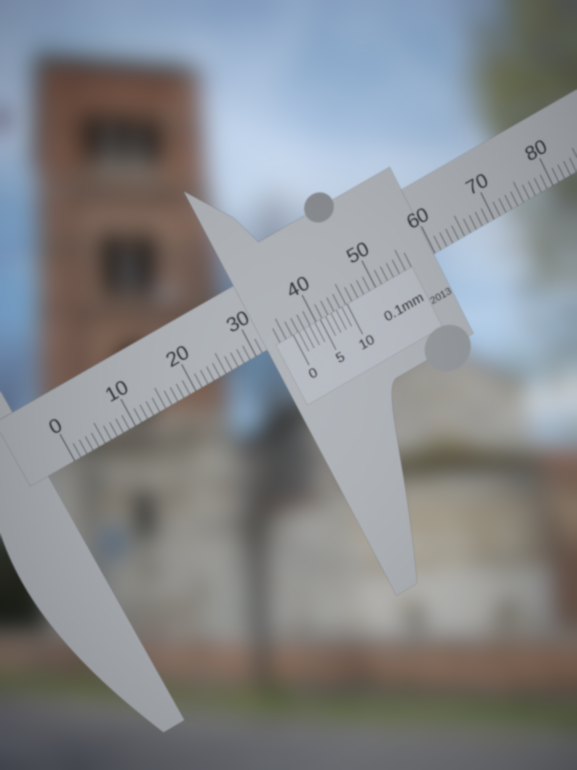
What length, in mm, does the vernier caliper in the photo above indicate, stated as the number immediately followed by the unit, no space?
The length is 36.2mm
